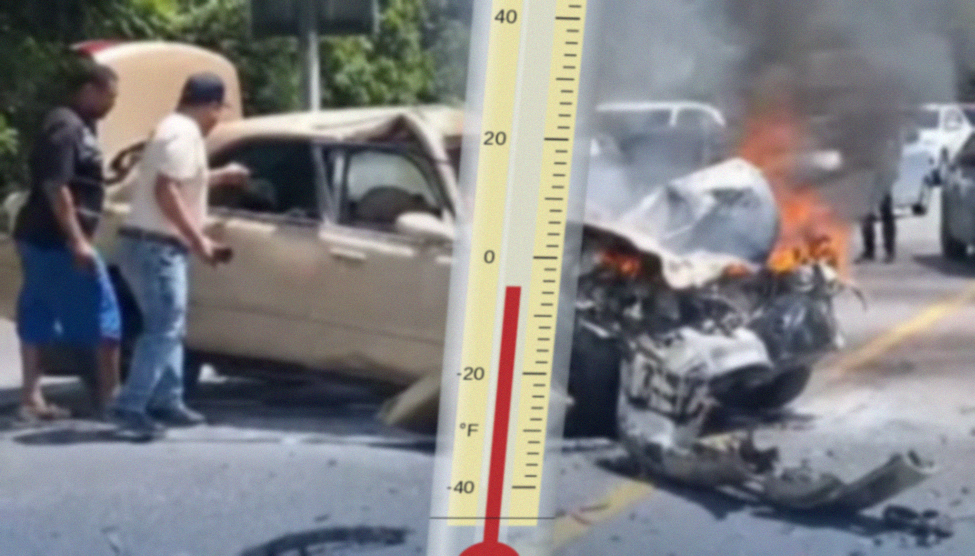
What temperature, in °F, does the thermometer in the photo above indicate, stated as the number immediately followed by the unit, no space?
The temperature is -5°F
